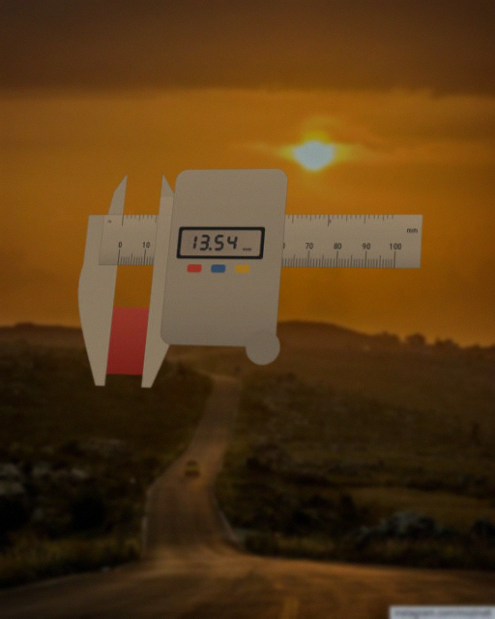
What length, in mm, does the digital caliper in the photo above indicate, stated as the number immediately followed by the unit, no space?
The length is 13.54mm
